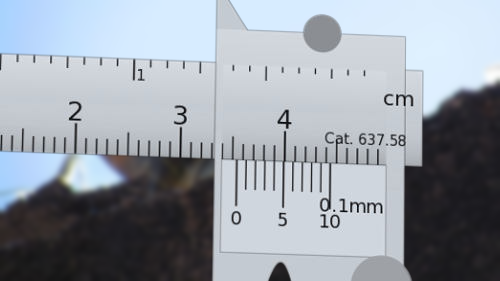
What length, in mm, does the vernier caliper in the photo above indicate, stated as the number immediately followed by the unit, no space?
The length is 35.4mm
